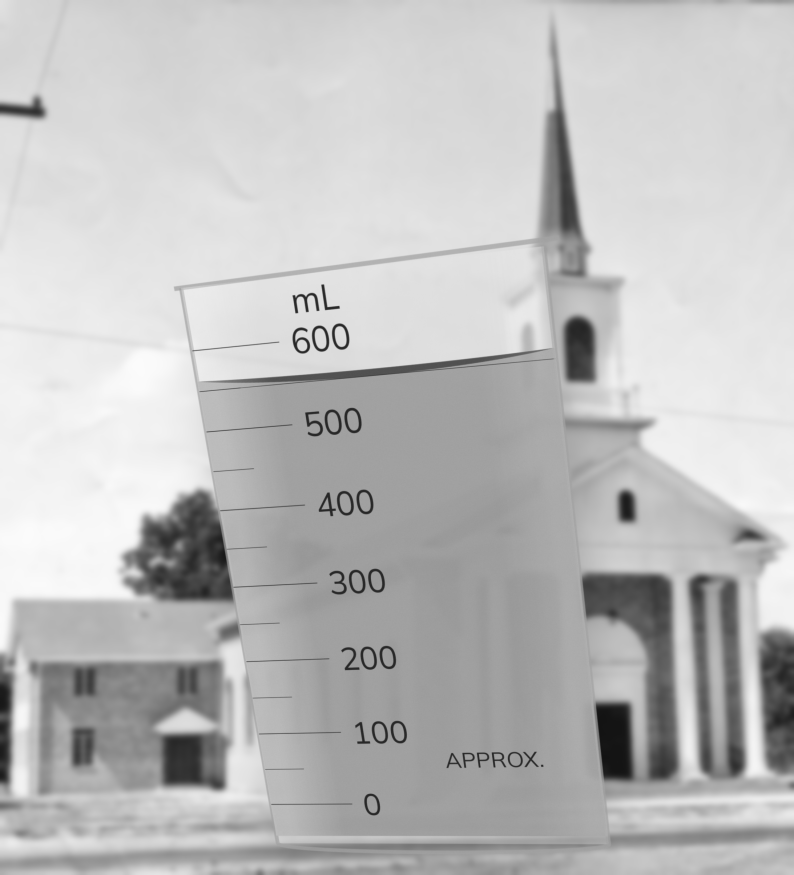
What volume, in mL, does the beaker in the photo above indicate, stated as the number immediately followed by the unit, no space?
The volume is 550mL
